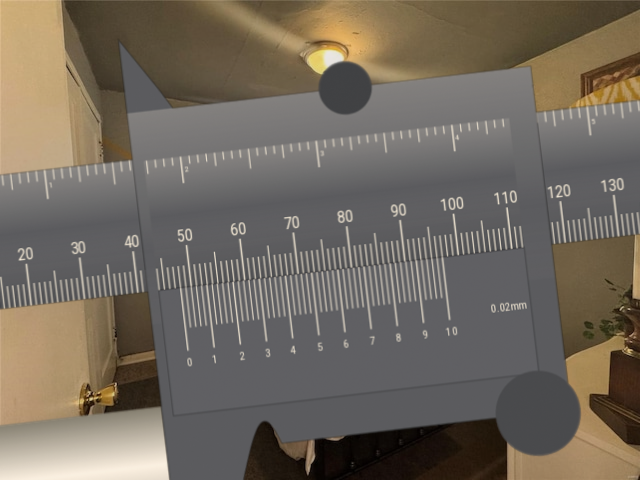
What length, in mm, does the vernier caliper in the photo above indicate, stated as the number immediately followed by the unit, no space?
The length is 48.0mm
